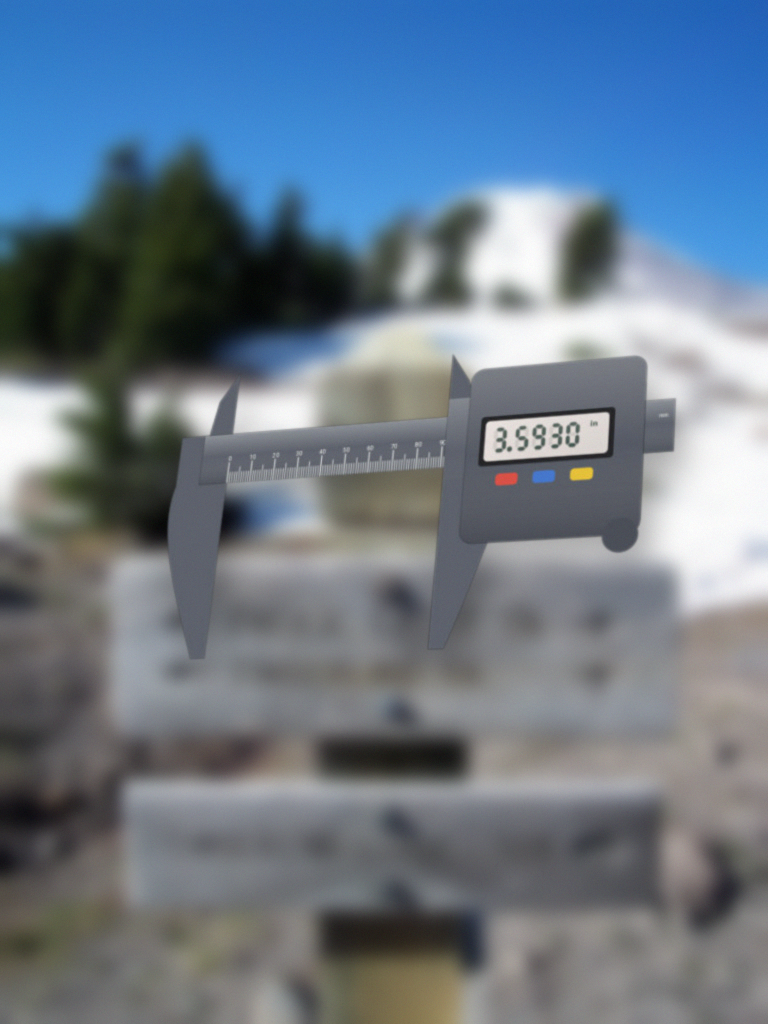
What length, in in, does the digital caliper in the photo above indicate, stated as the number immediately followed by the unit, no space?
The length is 3.5930in
